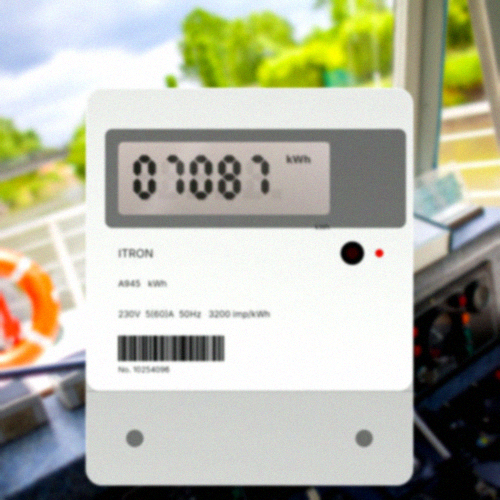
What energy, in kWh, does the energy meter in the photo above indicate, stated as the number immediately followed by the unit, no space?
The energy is 7087kWh
